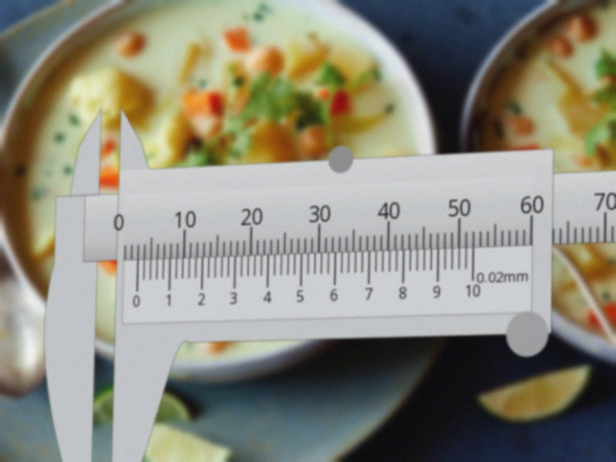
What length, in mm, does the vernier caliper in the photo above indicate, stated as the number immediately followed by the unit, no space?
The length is 3.0mm
